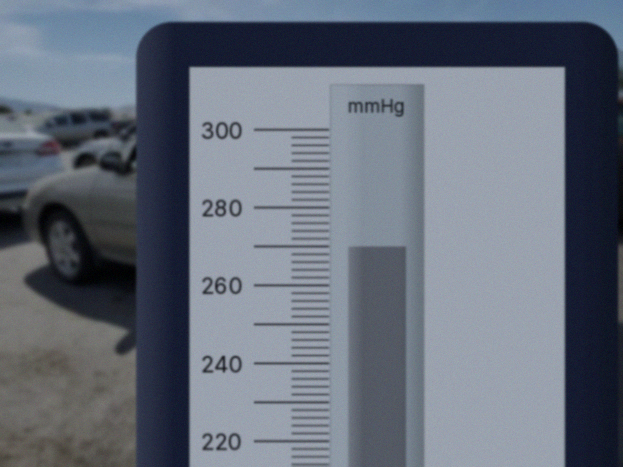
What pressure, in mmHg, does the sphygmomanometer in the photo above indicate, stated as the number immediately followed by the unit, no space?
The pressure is 270mmHg
